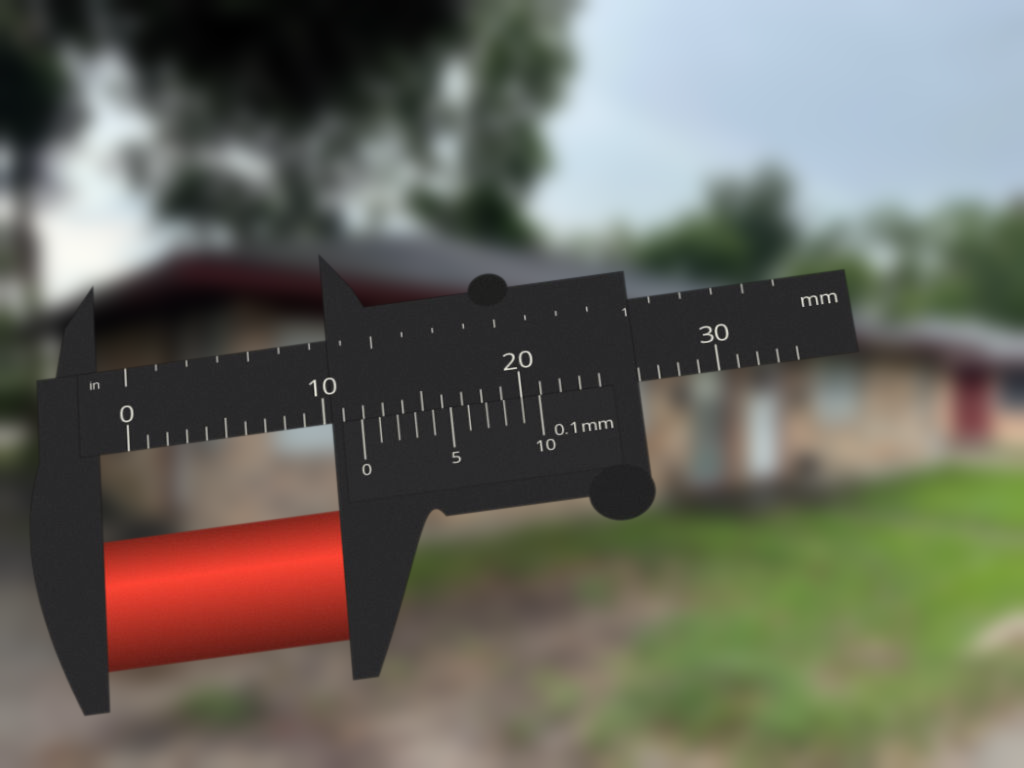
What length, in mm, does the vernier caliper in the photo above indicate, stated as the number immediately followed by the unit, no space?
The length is 11.9mm
